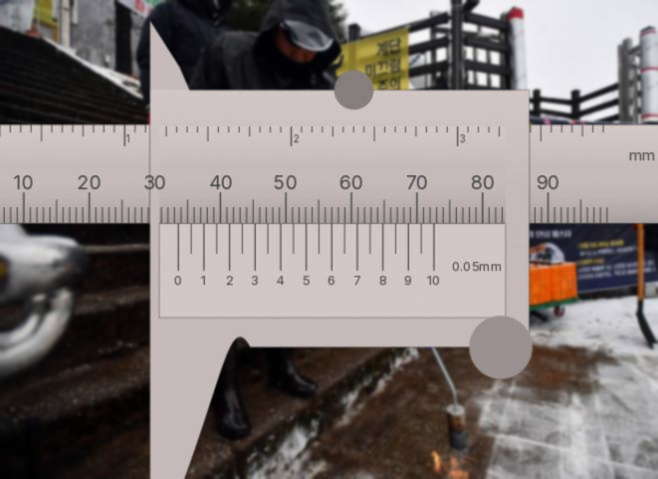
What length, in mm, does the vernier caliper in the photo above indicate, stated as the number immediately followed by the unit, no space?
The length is 33.6mm
